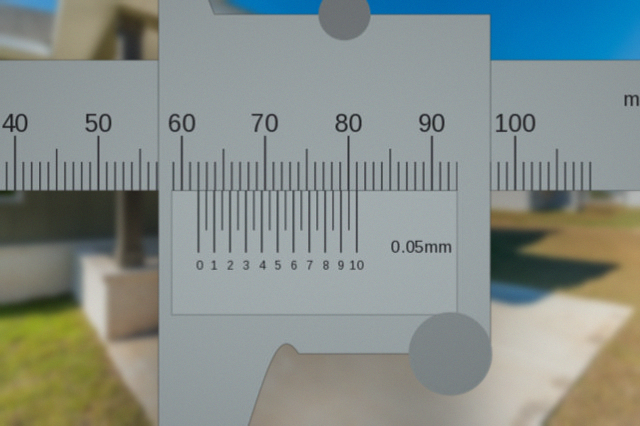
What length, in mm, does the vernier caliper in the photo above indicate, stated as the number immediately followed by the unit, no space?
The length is 62.0mm
